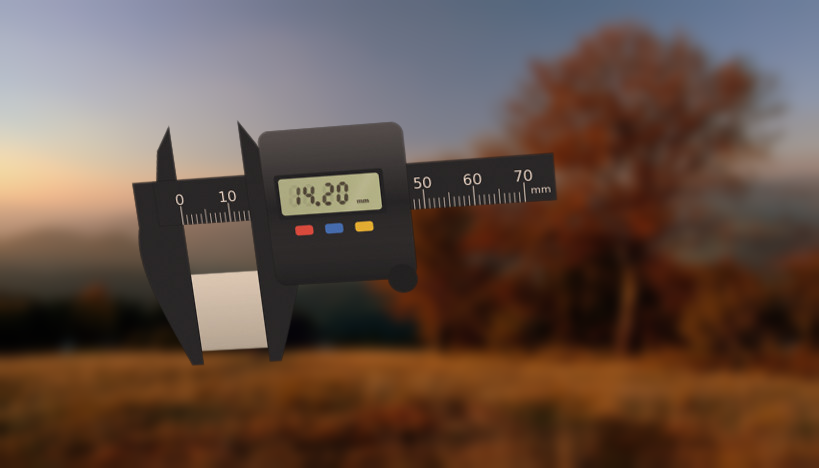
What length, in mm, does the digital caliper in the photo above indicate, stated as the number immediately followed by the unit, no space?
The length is 14.20mm
